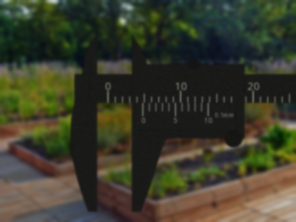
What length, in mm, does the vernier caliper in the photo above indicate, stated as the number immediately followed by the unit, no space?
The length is 4.8mm
